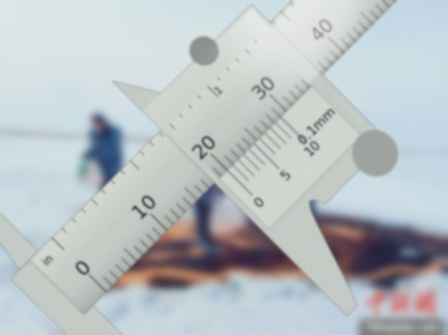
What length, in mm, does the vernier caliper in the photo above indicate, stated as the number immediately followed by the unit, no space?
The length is 20.0mm
